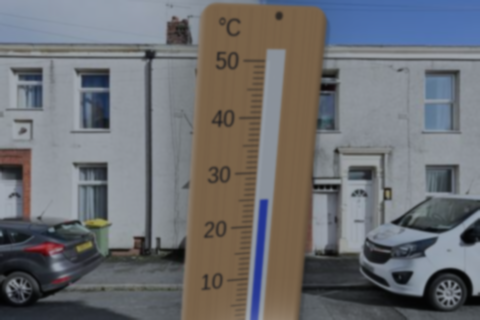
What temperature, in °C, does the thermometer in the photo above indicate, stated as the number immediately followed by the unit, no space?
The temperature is 25°C
